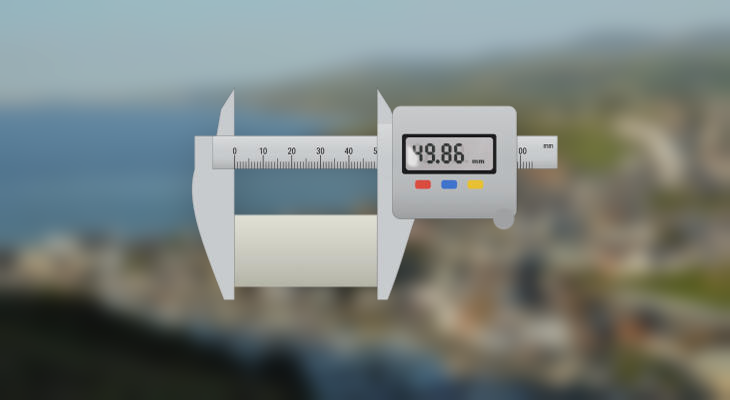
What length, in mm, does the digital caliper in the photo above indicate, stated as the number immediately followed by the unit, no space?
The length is 49.86mm
